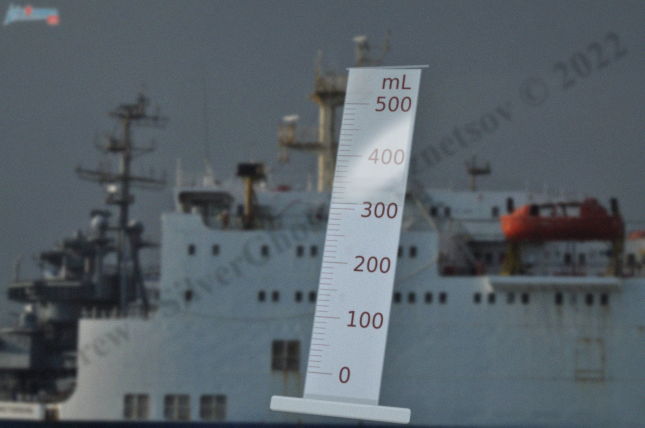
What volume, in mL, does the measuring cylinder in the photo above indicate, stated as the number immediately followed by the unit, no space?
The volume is 310mL
